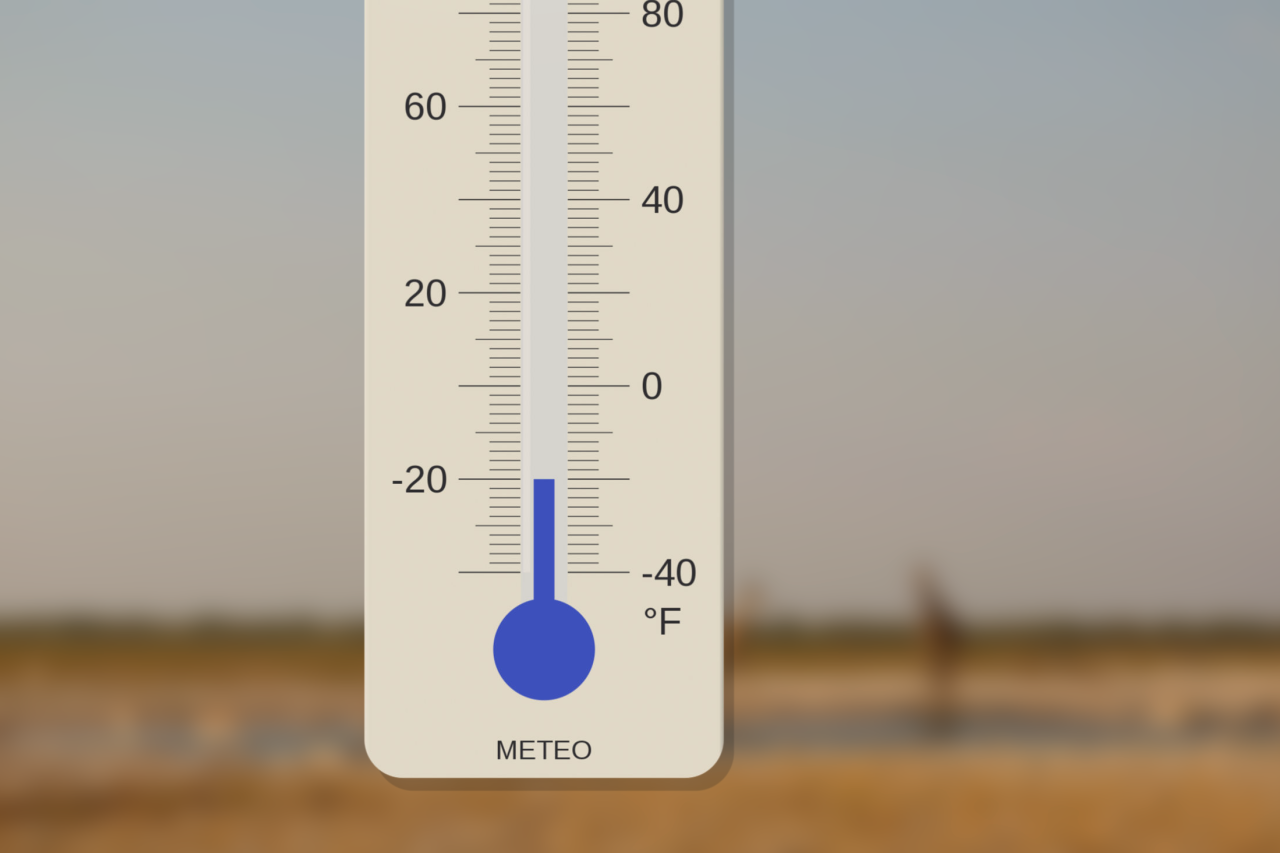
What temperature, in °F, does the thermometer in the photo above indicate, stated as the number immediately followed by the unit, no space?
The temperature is -20°F
